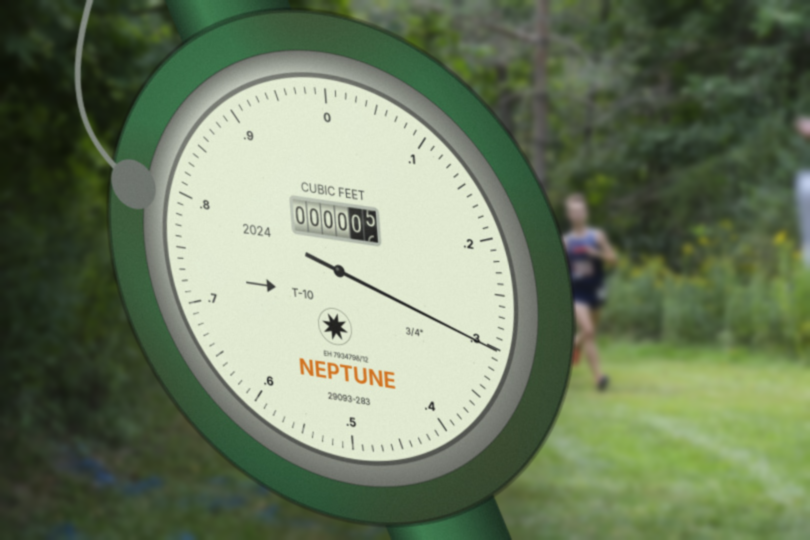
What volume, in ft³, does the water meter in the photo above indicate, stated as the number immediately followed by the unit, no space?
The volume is 5.30ft³
